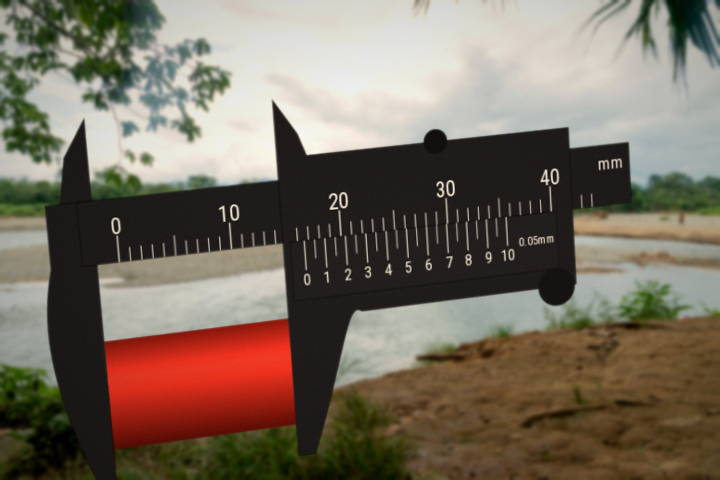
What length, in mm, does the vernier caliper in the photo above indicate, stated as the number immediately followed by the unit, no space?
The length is 16.6mm
